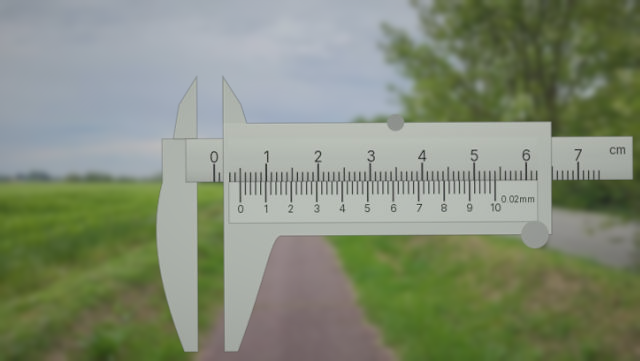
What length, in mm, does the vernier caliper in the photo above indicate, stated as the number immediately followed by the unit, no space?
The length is 5.0mm
